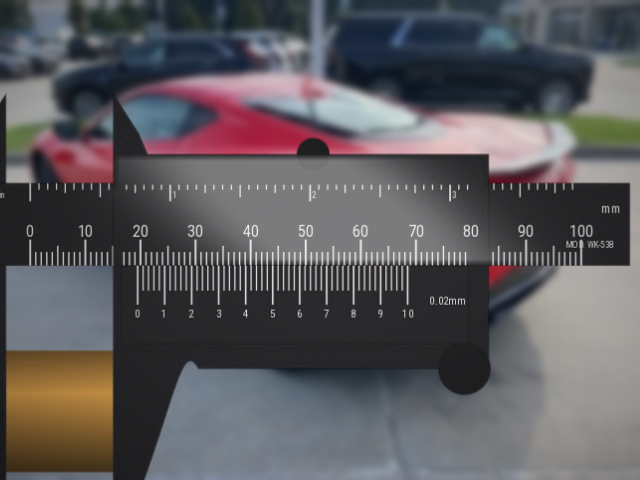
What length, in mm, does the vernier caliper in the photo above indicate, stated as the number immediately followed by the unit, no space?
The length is 19.5mm
